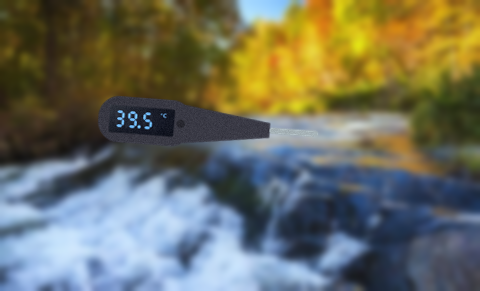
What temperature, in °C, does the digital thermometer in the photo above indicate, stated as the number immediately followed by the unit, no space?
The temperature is 39.5°C
